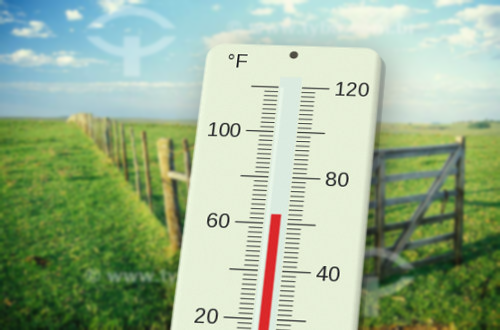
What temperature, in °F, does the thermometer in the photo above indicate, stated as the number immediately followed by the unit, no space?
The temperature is 64°F
